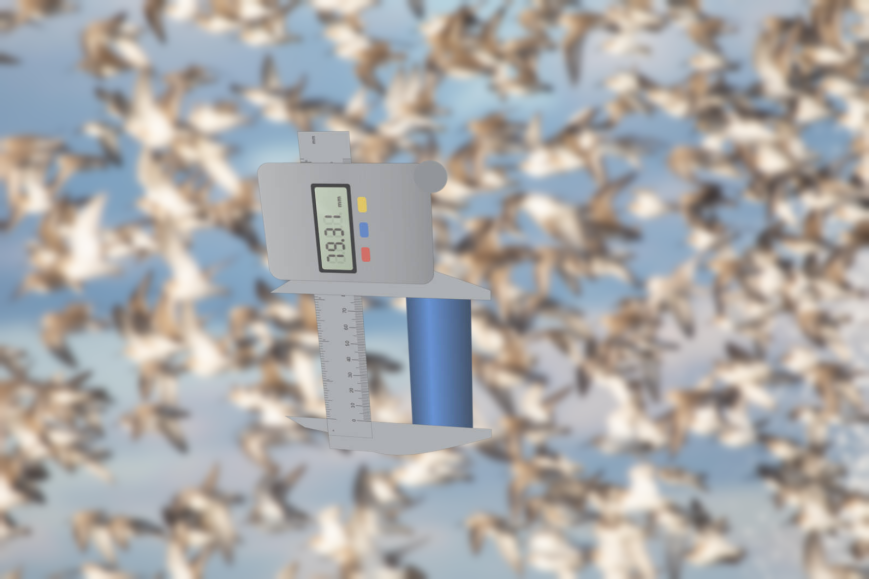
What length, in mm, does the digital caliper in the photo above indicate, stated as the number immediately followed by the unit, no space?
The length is 79.31mm
